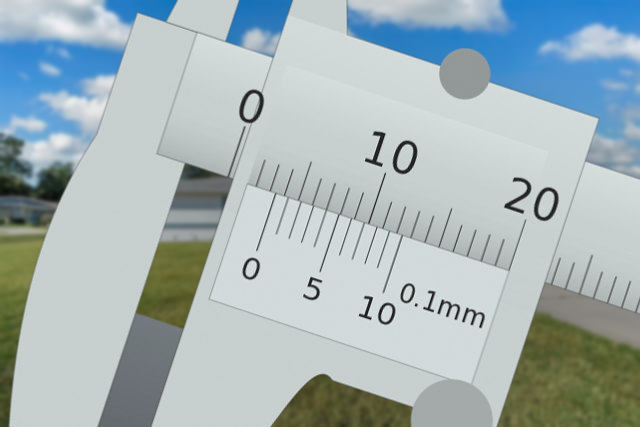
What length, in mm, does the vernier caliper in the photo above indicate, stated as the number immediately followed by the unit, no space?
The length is 3.4mm
